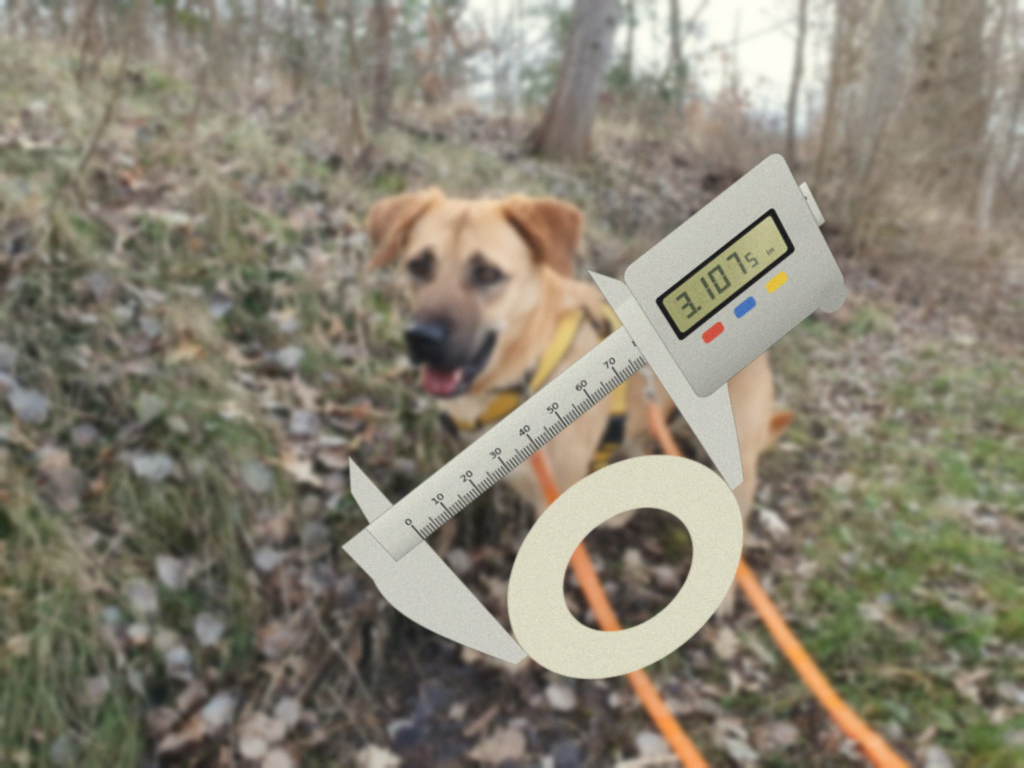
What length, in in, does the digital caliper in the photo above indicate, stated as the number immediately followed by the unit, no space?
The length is 3.1075in
